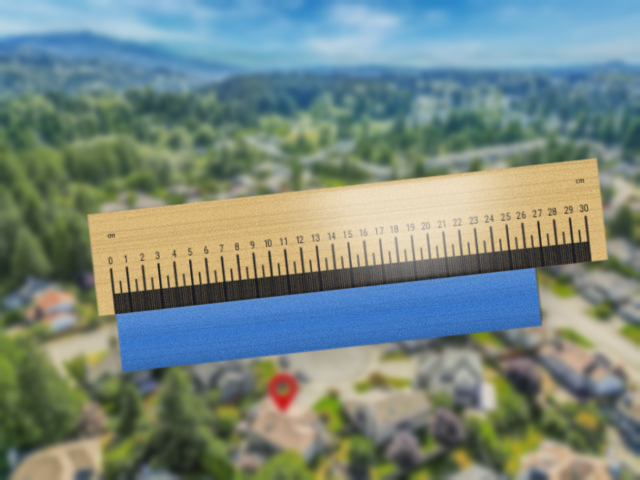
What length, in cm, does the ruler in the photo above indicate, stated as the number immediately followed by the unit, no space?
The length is 26.5cm
